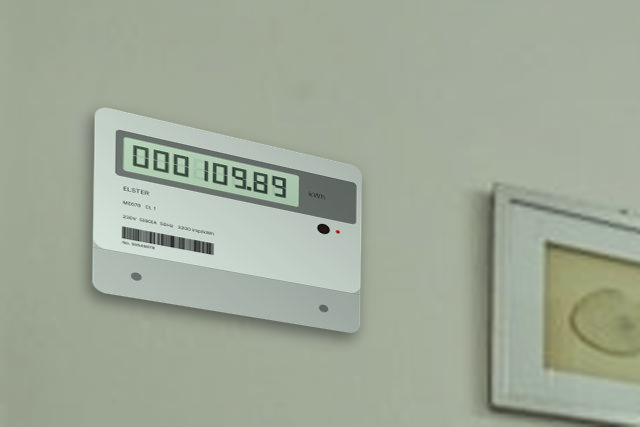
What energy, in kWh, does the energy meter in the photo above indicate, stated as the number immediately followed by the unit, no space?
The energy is 109.89kWh
